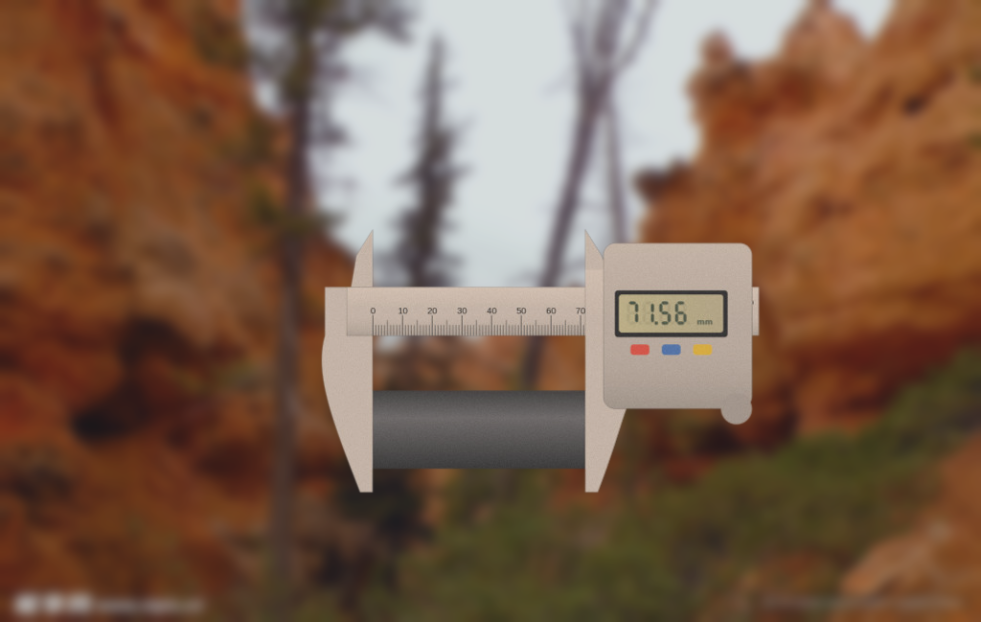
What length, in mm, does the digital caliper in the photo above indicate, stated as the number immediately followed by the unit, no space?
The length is 71.56mm
